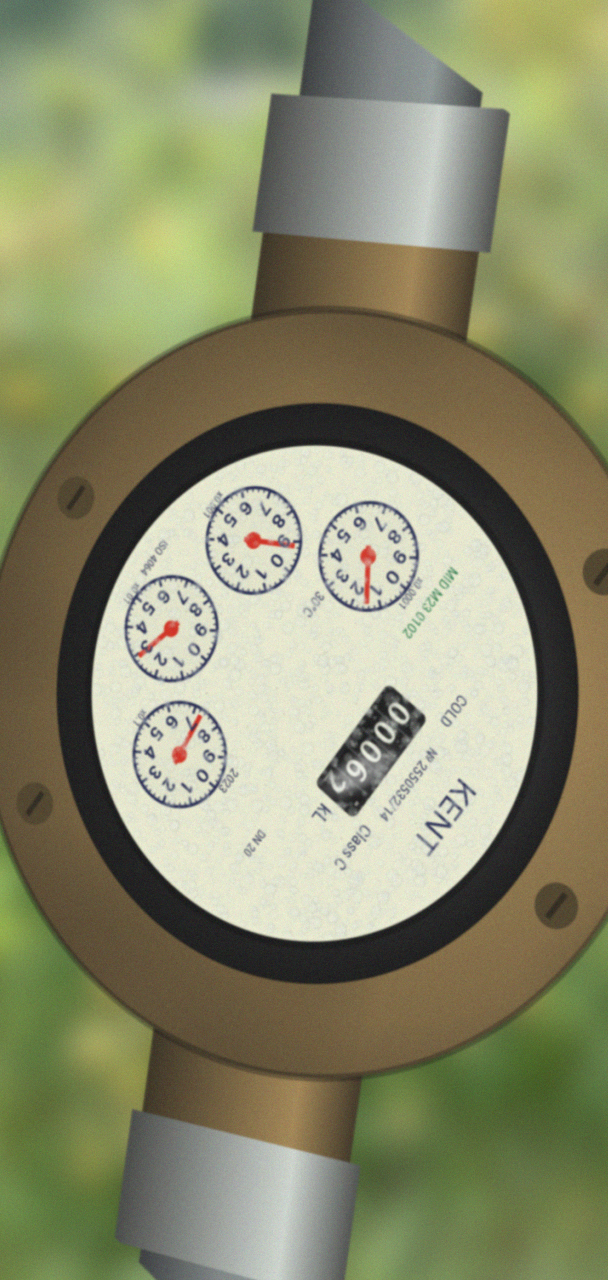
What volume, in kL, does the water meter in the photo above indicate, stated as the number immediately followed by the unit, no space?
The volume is 61.7291kL
